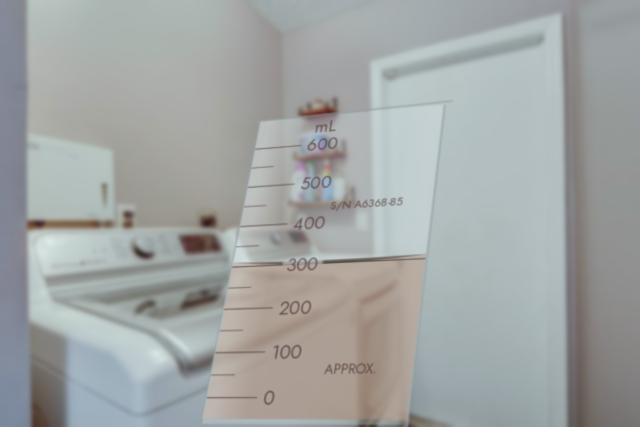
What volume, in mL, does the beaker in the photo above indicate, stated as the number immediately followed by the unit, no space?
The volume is 300mL
